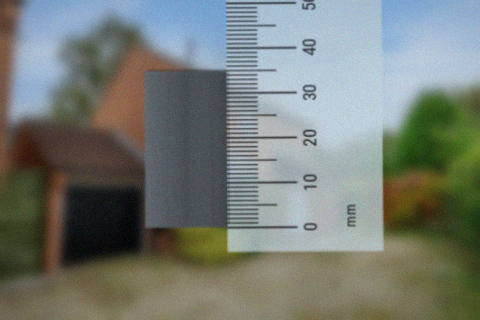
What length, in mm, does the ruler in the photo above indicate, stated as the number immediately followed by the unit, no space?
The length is 35mm
